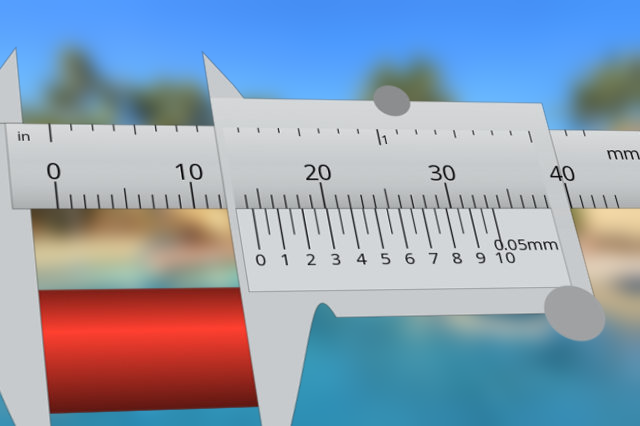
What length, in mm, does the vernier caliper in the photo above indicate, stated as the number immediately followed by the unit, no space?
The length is 14.4mm
